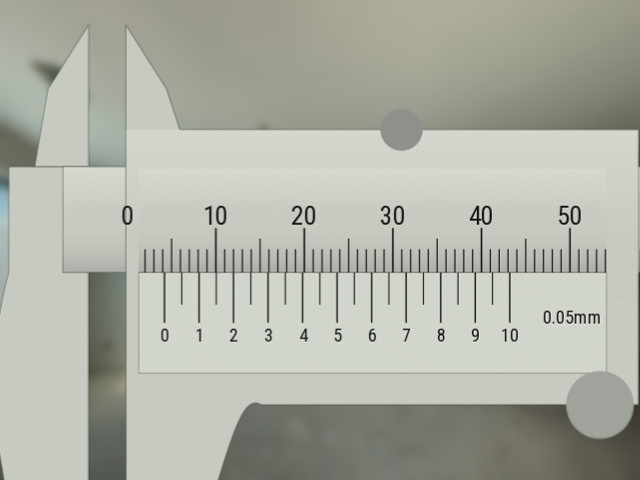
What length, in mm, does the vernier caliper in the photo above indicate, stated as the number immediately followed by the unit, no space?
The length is 4.2mm
